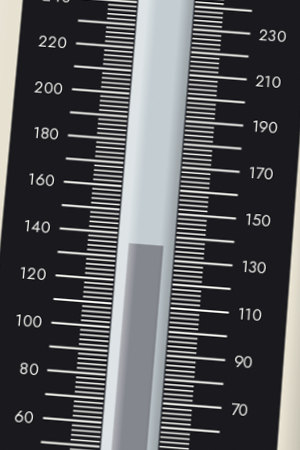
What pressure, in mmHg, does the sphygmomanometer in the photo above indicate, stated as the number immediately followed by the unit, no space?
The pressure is 136mmHg
